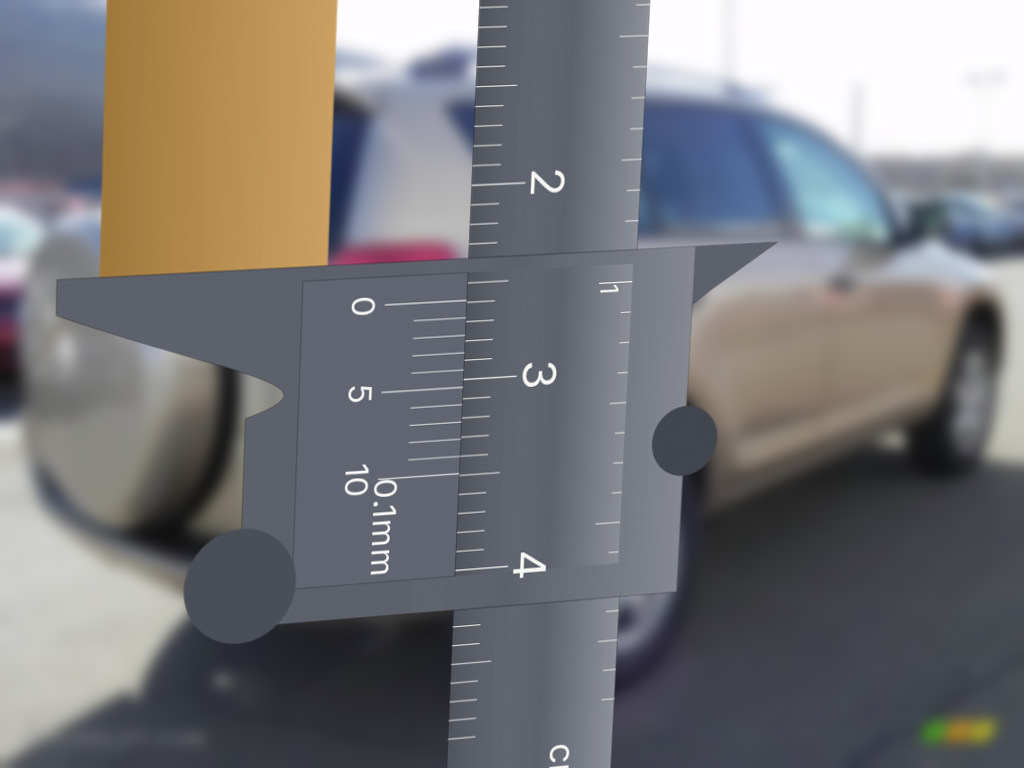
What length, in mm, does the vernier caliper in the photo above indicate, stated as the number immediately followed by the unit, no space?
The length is 25.9mm
